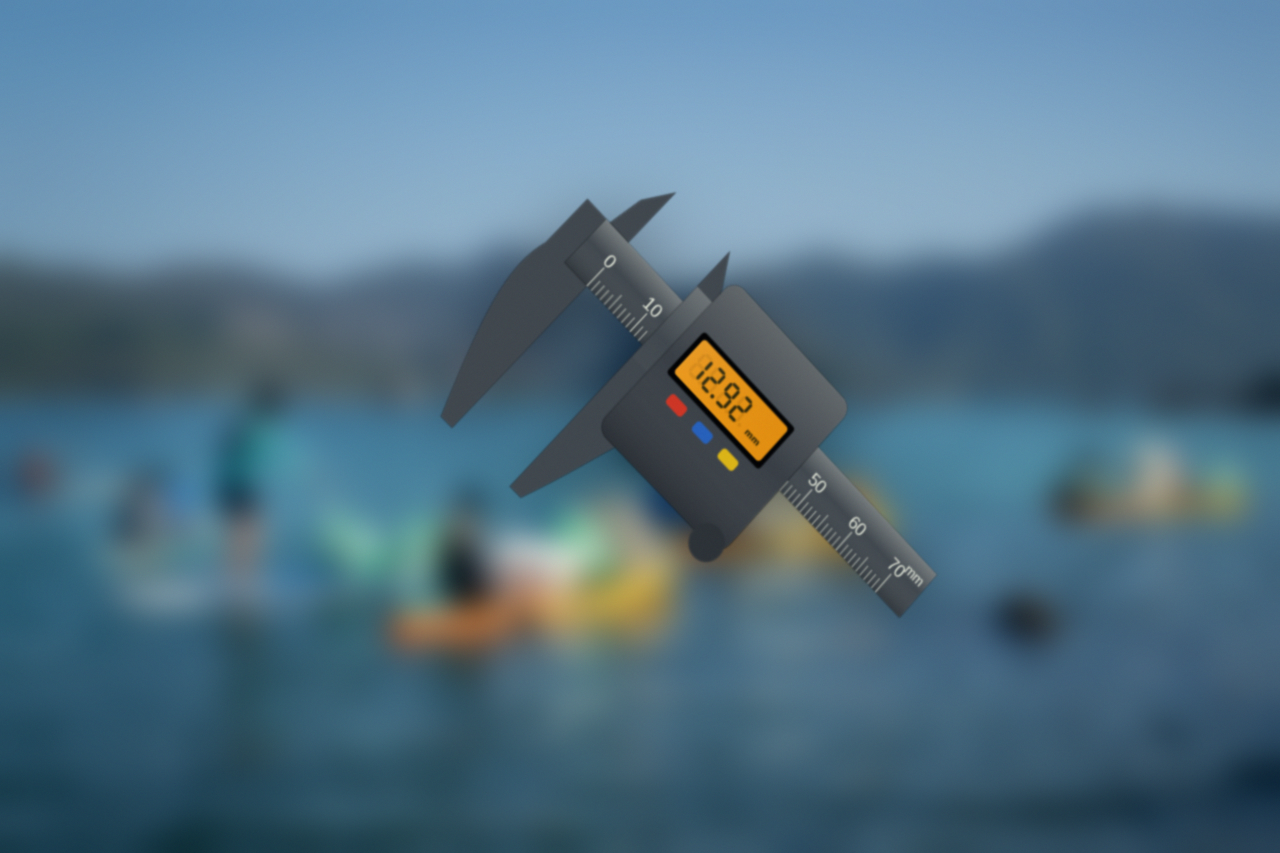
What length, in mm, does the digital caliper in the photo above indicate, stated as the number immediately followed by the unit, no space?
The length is 12.92mm
